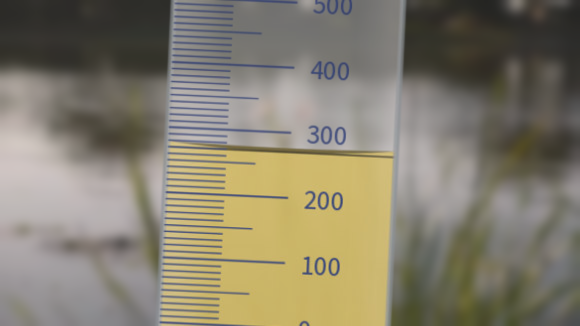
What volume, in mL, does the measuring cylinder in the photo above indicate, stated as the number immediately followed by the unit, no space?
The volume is 270mL
